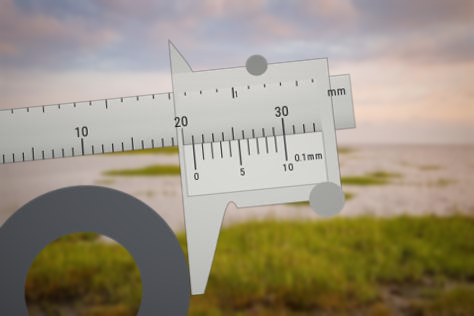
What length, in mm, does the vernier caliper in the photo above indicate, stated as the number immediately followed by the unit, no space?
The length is 21.0mm
